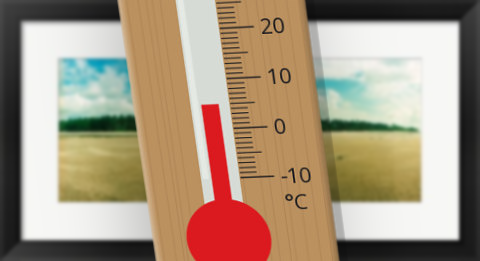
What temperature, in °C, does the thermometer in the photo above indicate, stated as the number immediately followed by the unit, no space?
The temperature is 5°C
